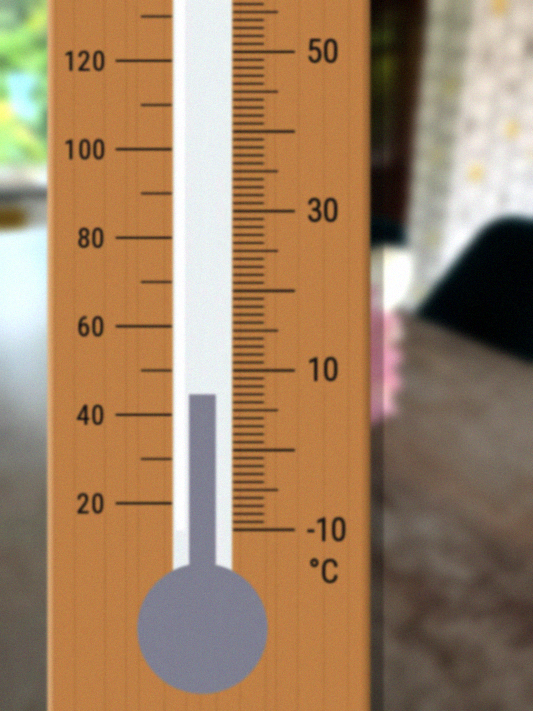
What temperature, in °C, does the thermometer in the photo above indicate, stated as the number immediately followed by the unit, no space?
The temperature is 7°C
